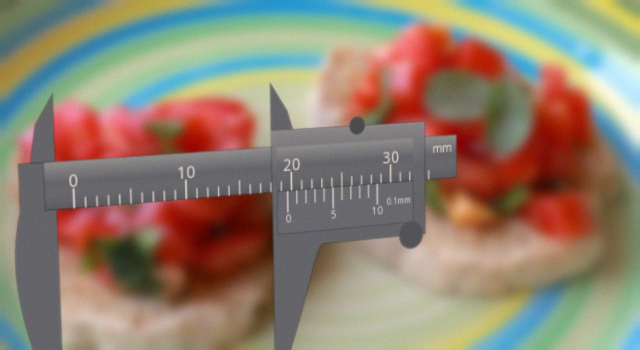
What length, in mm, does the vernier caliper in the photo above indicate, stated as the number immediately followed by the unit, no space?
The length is 19.6mm
